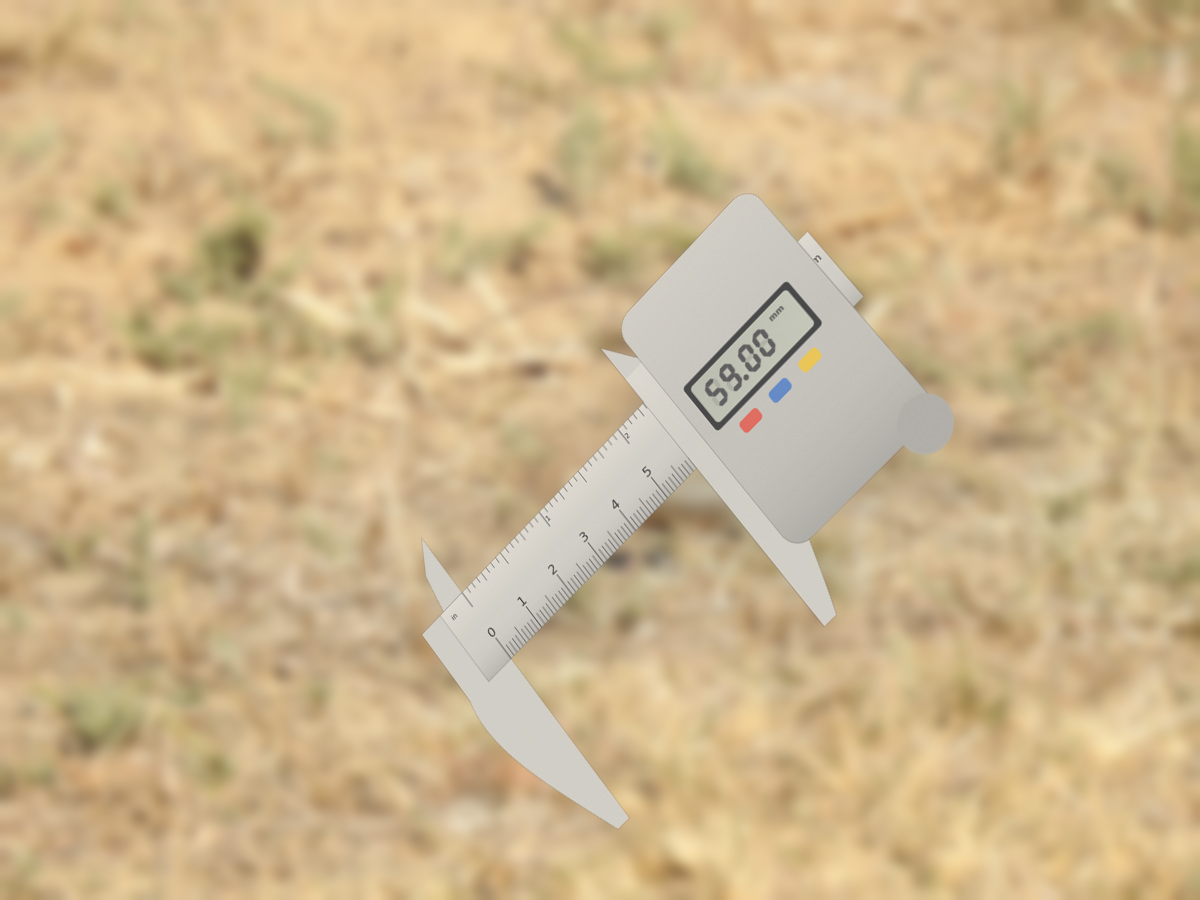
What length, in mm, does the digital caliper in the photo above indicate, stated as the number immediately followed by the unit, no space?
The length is 59.00mm
